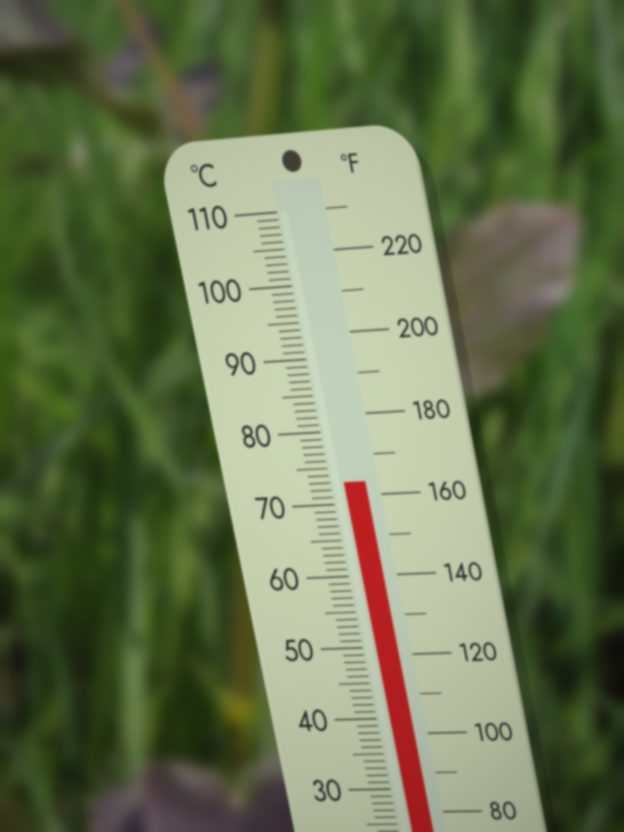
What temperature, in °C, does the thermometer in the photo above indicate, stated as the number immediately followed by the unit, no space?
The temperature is 73°C
